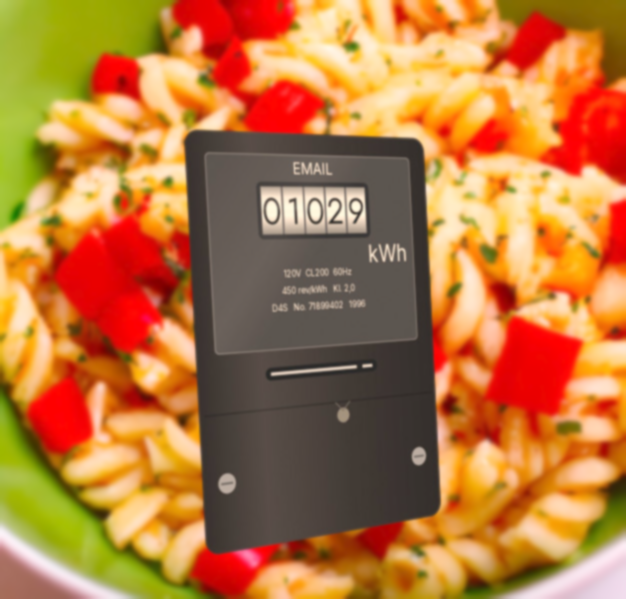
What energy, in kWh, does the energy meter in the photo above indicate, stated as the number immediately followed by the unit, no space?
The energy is 1029kWh
